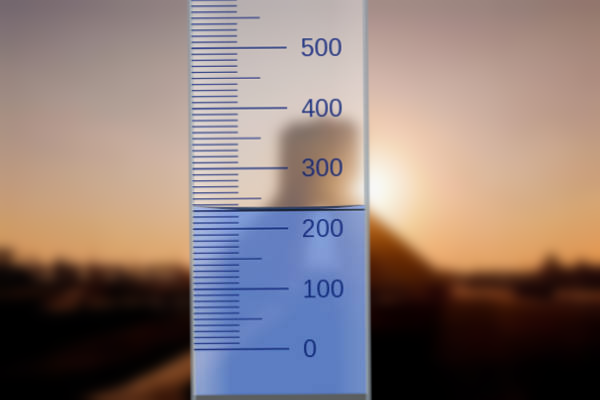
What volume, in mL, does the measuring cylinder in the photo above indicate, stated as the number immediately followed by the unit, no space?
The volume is 230mL
